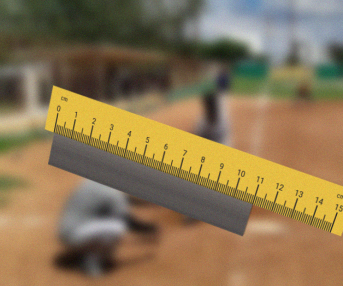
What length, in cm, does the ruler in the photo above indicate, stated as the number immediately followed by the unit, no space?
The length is 11cm
